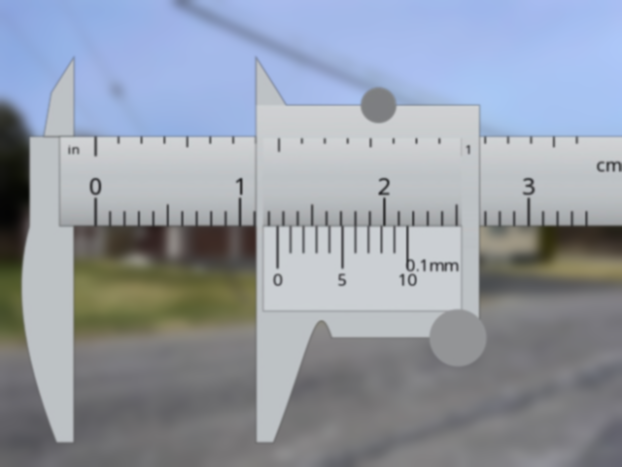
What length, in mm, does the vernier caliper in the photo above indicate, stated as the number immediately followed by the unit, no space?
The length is 12.6mm
